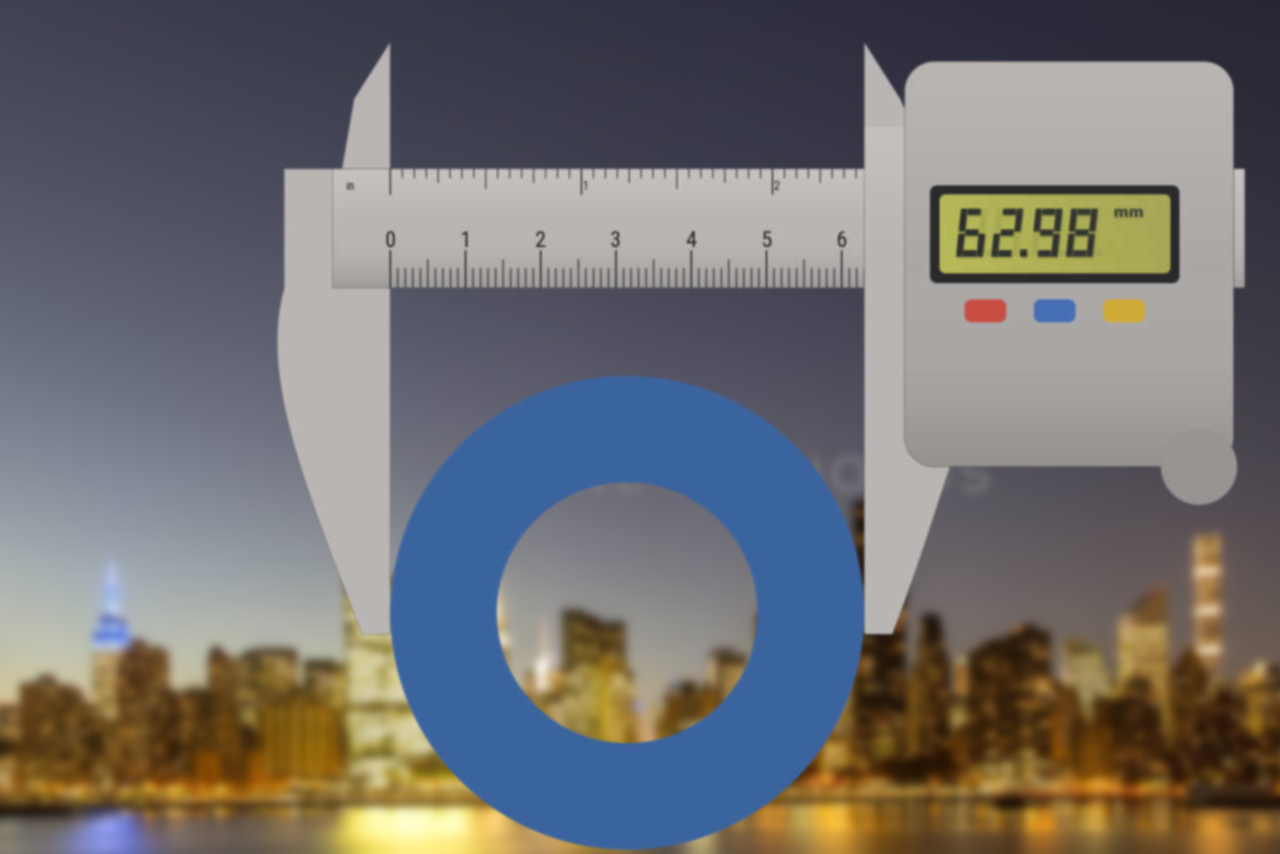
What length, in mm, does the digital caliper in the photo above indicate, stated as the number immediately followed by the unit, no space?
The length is 62.98mm
